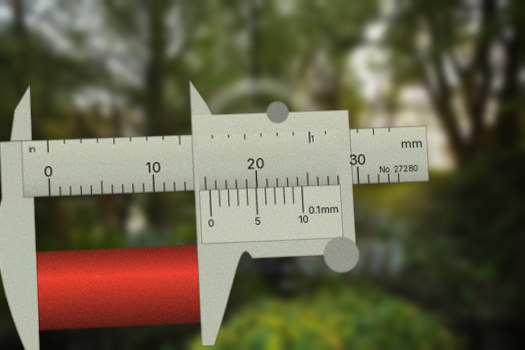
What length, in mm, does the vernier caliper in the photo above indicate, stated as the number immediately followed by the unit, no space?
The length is 15.4mm
